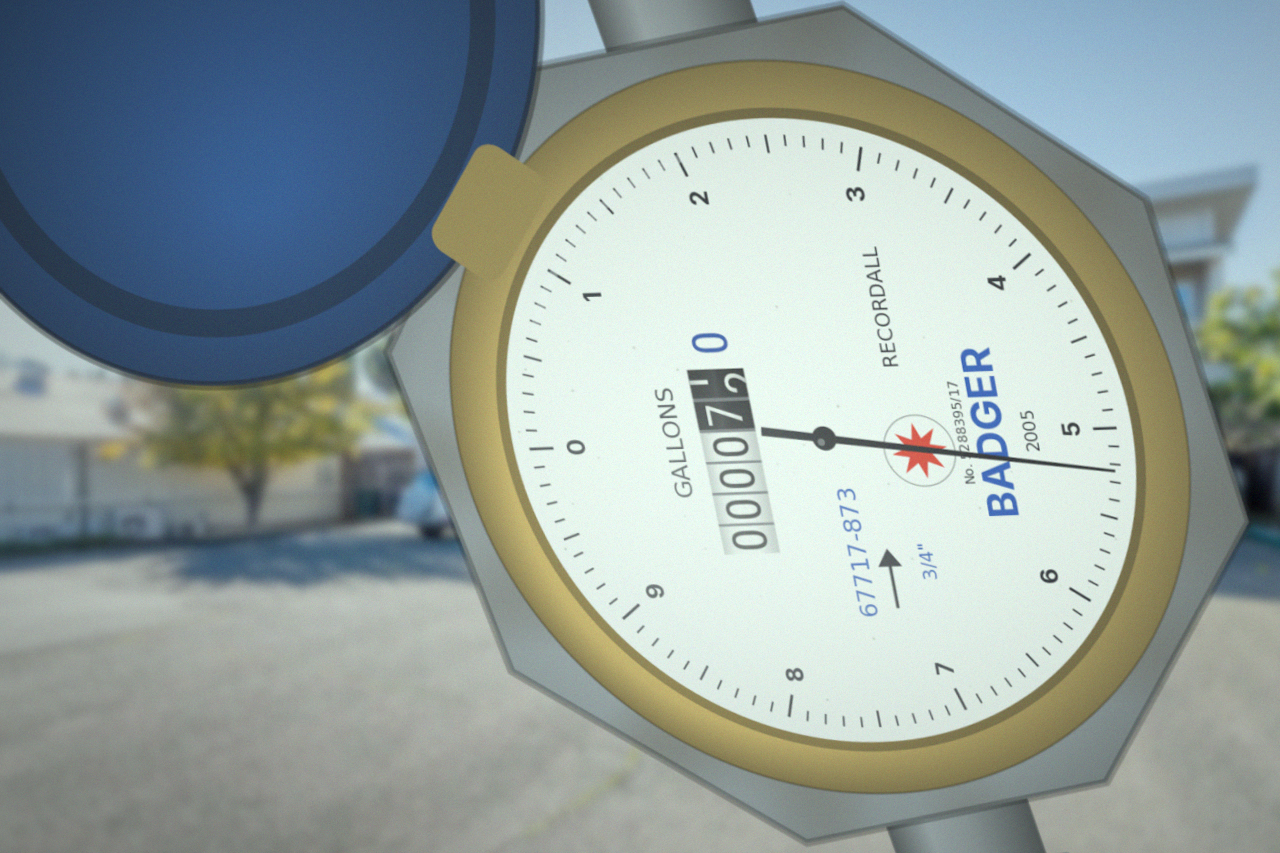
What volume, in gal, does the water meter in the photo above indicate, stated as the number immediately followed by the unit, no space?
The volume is 715.2gal
